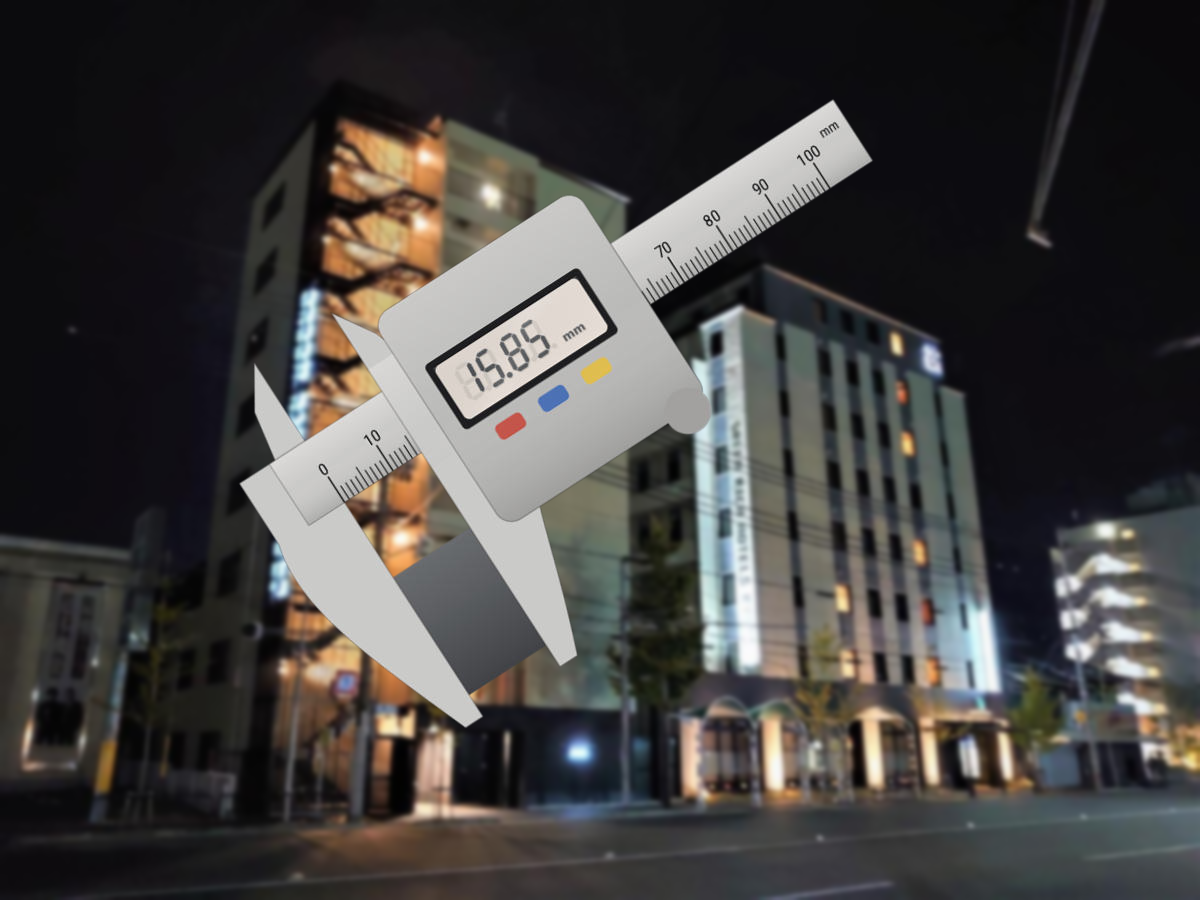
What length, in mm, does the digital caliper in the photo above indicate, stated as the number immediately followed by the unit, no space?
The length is 15.85mm
